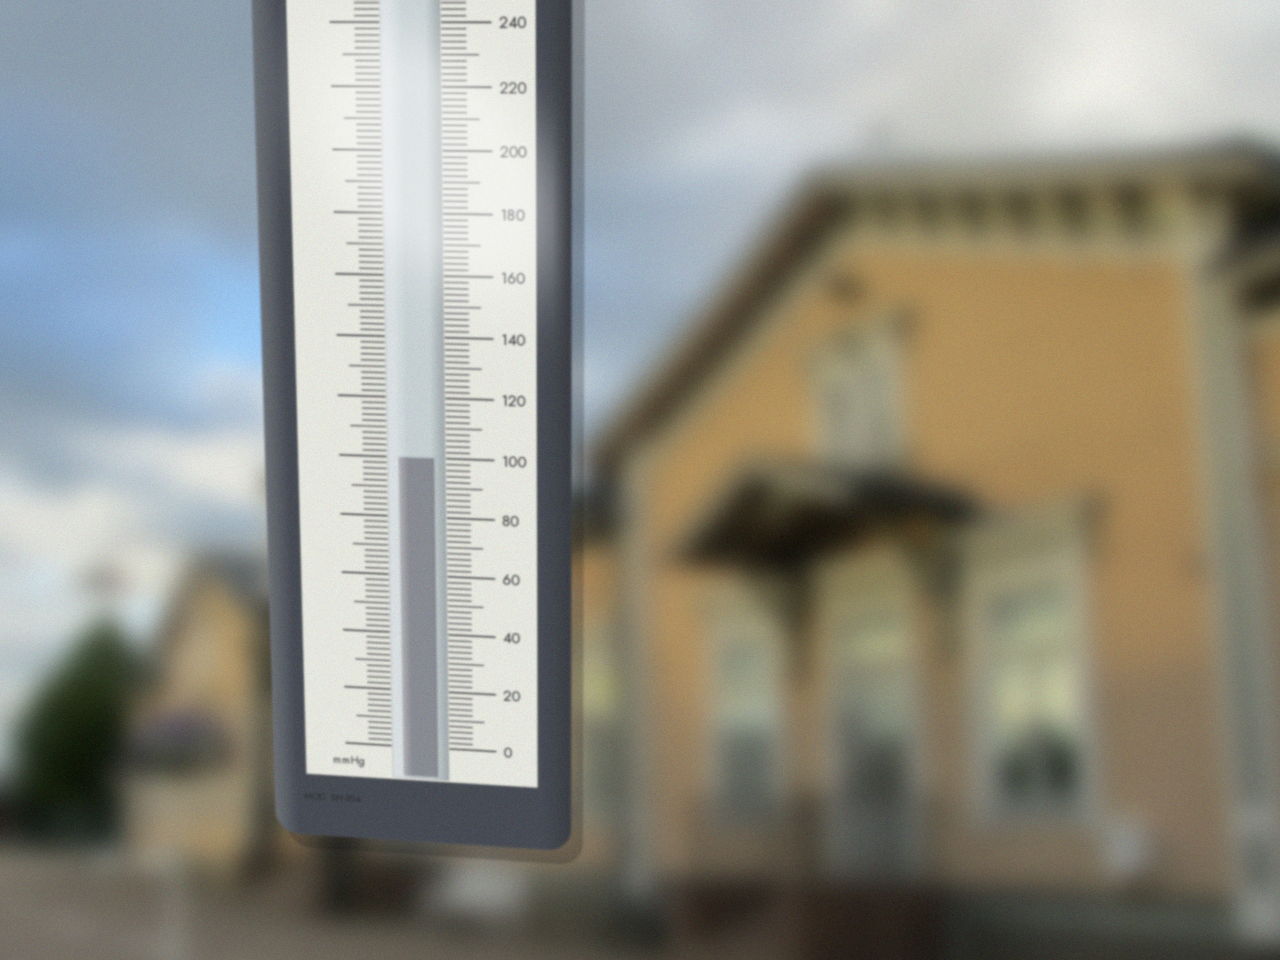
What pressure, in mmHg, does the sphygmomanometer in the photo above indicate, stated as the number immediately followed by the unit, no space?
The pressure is 100mmHg
